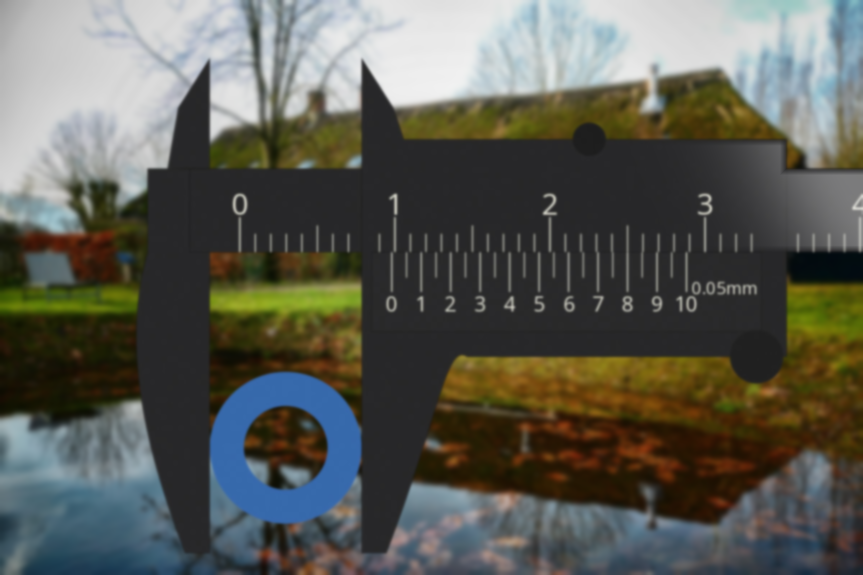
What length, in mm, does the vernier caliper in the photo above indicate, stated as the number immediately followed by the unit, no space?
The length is 9.8mm
